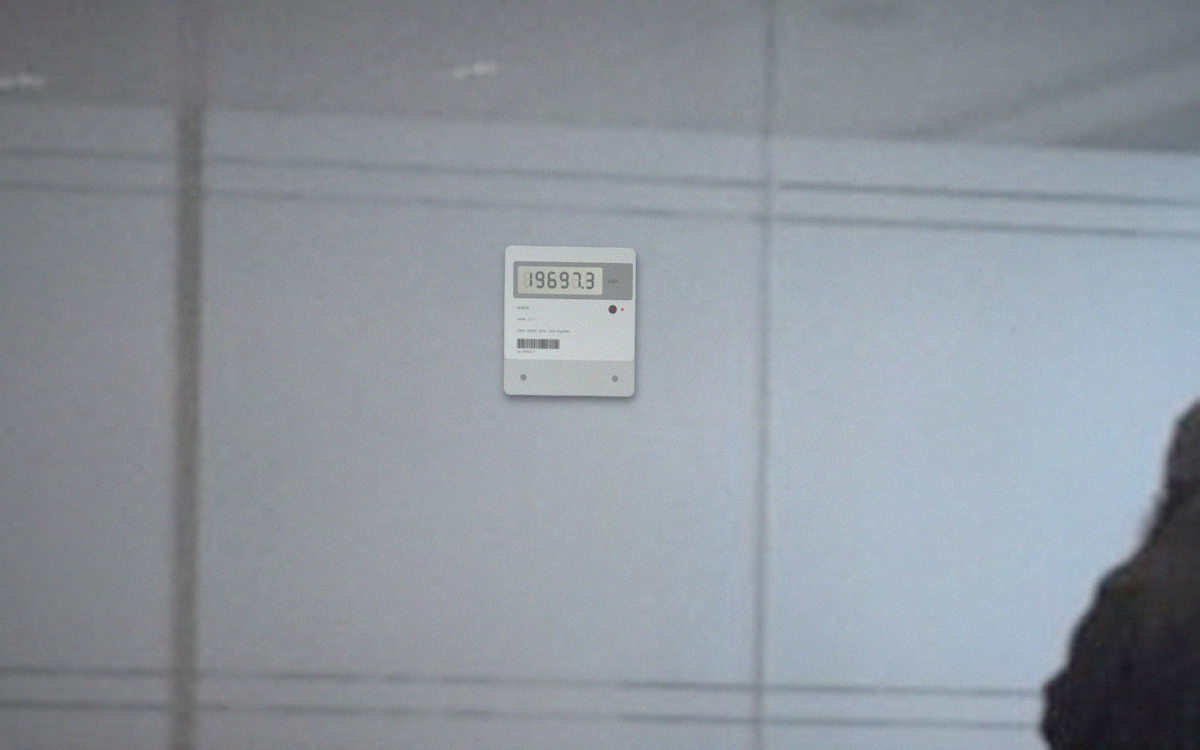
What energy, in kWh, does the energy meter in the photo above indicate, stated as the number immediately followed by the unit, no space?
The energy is 19697.3kWh
